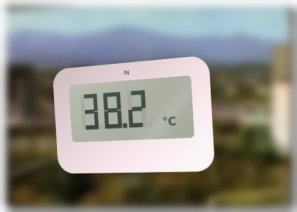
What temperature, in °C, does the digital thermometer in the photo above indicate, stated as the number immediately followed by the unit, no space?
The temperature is 38.2°C
